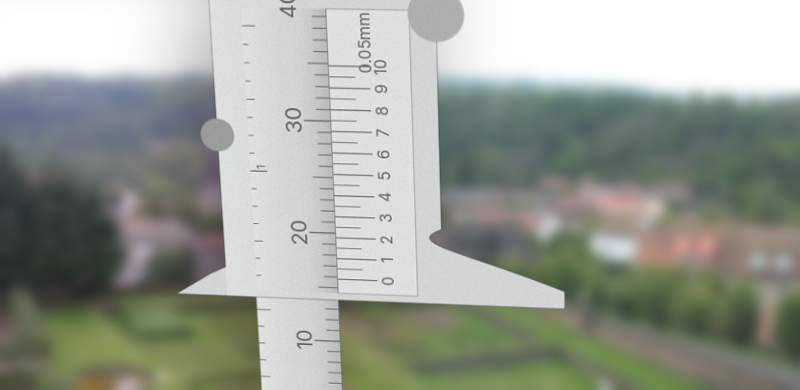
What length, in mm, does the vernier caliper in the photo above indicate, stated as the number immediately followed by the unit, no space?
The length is 15.8mm
